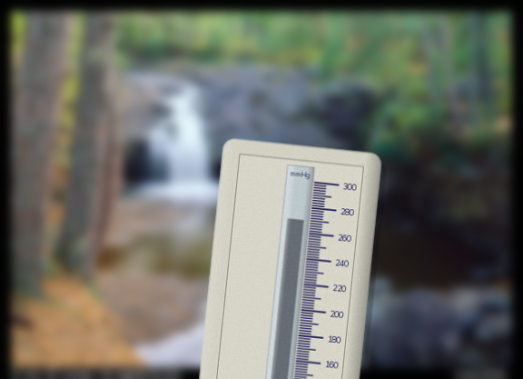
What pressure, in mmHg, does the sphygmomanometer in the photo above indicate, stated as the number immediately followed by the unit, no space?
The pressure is 270mmHg
